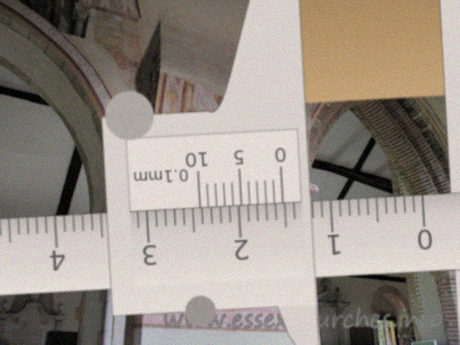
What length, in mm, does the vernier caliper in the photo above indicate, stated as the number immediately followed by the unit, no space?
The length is 15.2mm
